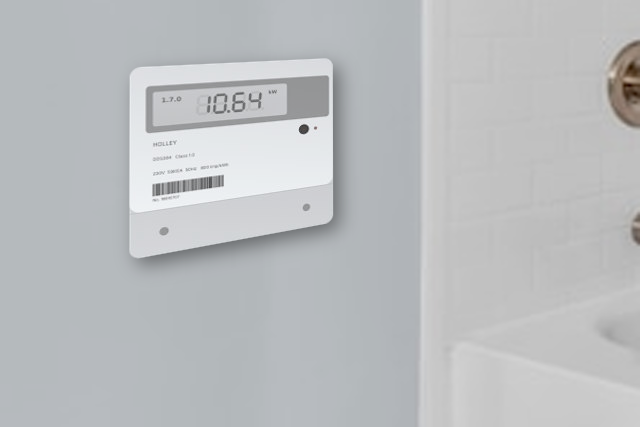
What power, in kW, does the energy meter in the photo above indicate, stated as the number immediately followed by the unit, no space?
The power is 10.64kW
